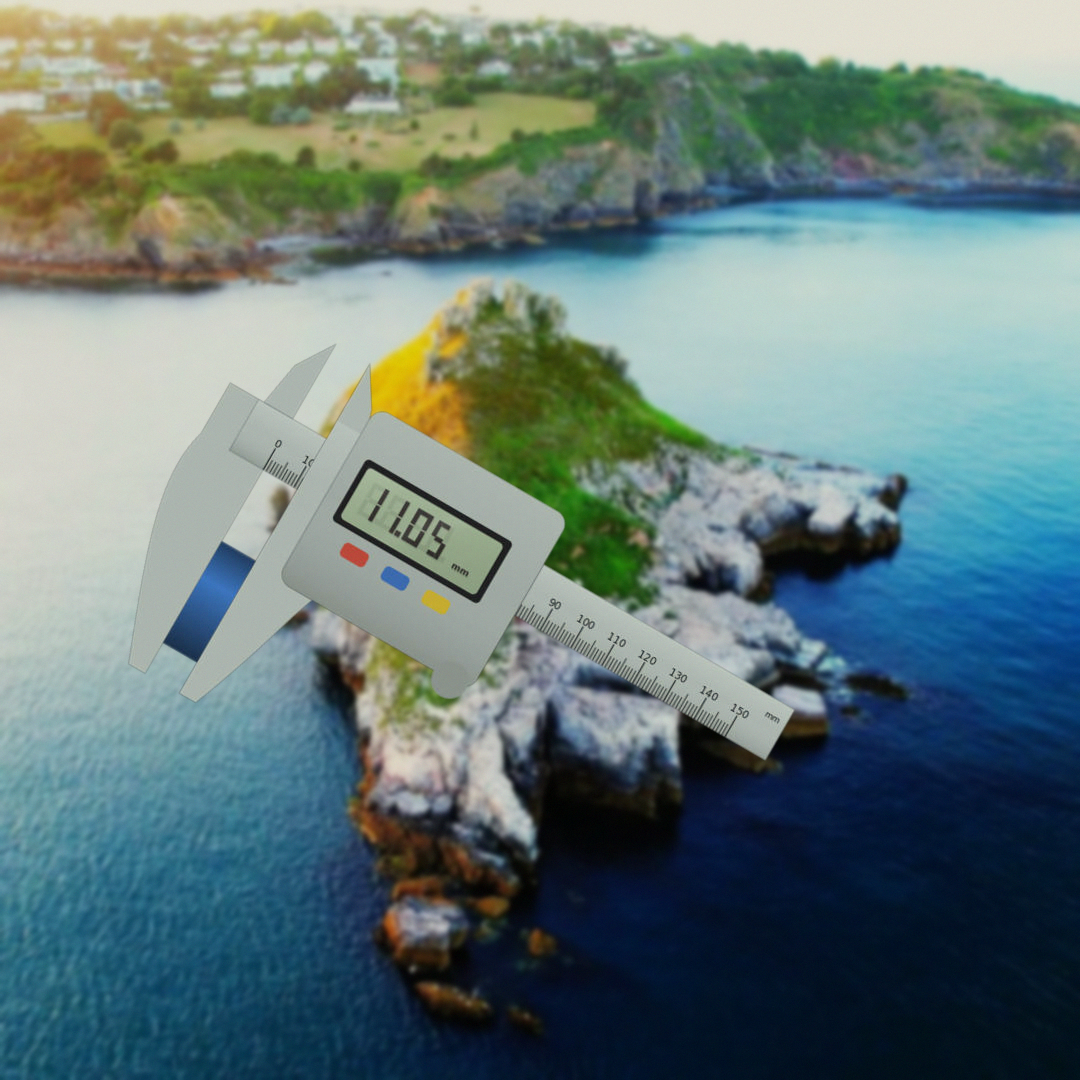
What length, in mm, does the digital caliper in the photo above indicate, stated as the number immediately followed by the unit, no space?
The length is 11.05mm
